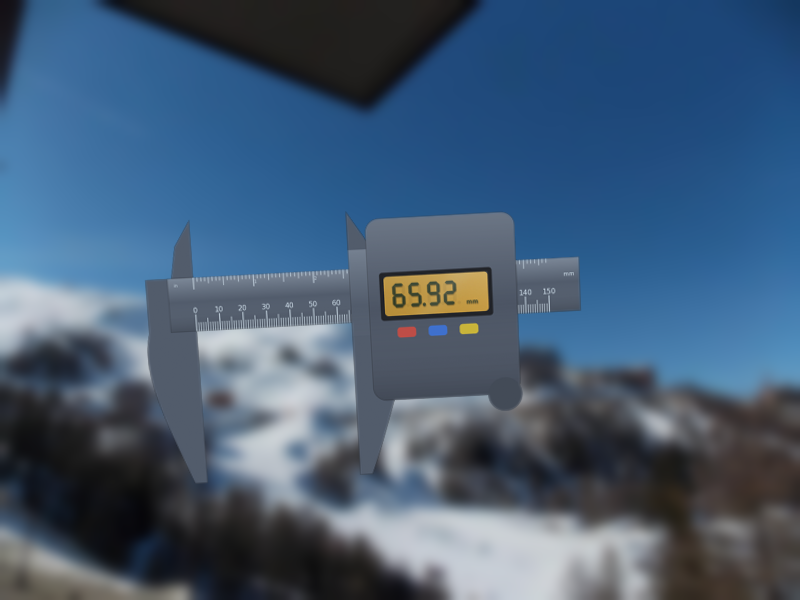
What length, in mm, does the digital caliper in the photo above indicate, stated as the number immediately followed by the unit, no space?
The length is 65.92mm
